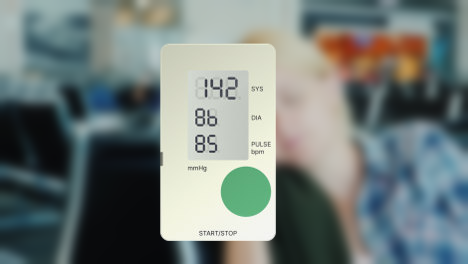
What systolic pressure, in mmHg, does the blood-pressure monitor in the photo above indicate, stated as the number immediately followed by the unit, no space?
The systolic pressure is 142mmHg
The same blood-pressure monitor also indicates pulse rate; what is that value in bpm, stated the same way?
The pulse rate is 85bpm
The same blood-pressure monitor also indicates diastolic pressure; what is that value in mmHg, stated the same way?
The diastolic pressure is 86mmHg
